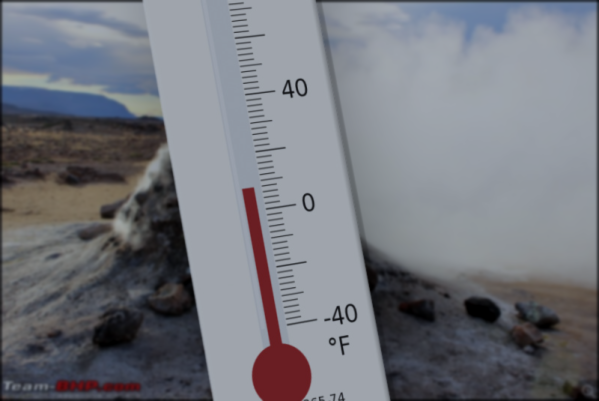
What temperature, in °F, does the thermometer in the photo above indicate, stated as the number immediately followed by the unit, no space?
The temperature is 8°F
